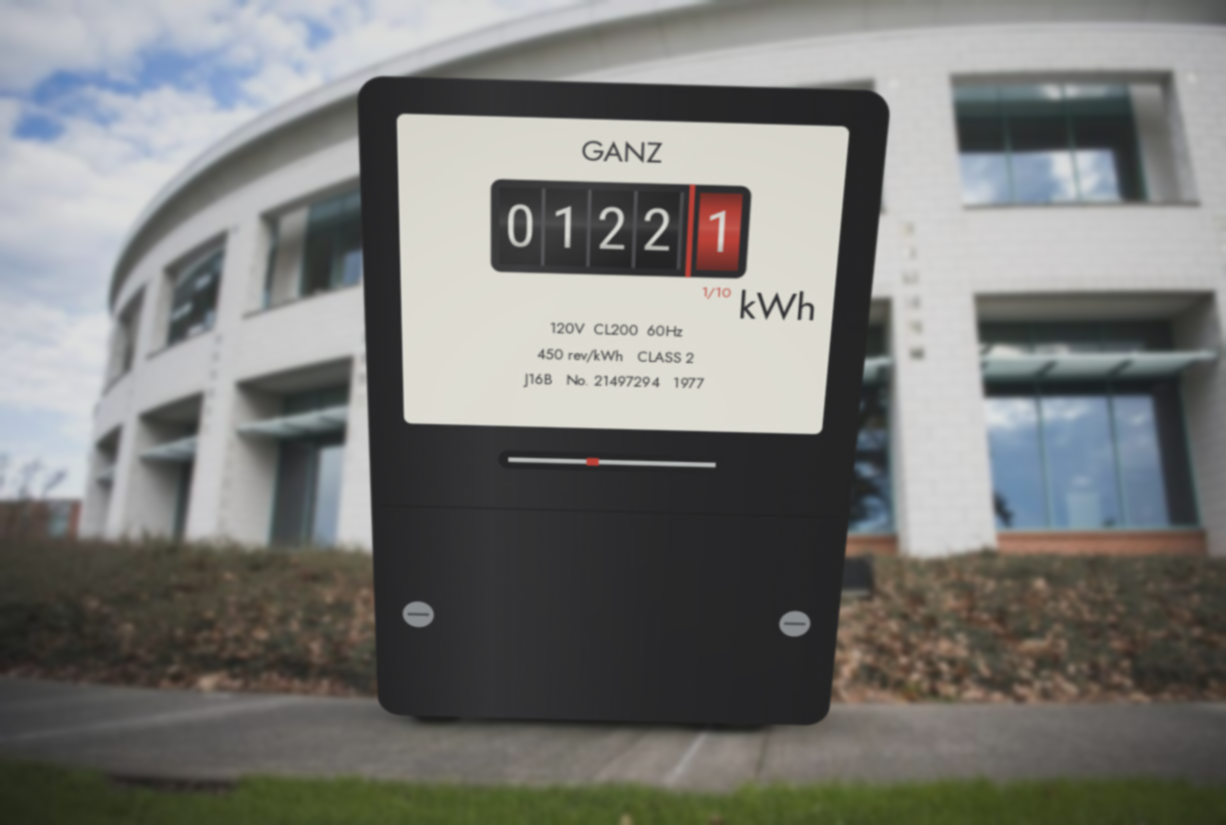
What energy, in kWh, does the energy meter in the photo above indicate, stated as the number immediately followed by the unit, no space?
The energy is 122.1kWh
